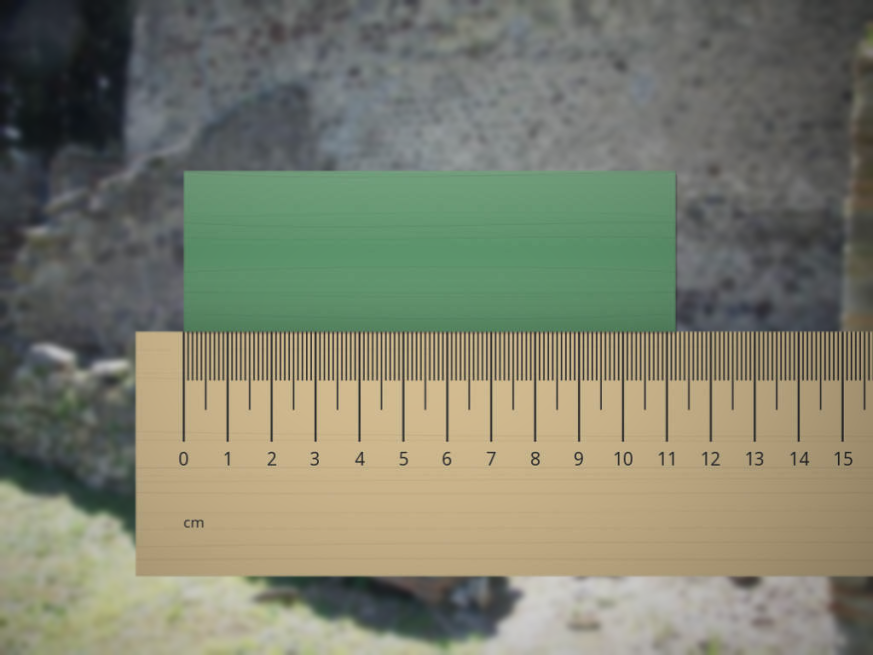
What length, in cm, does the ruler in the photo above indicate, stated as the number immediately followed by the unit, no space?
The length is 11.2cm
